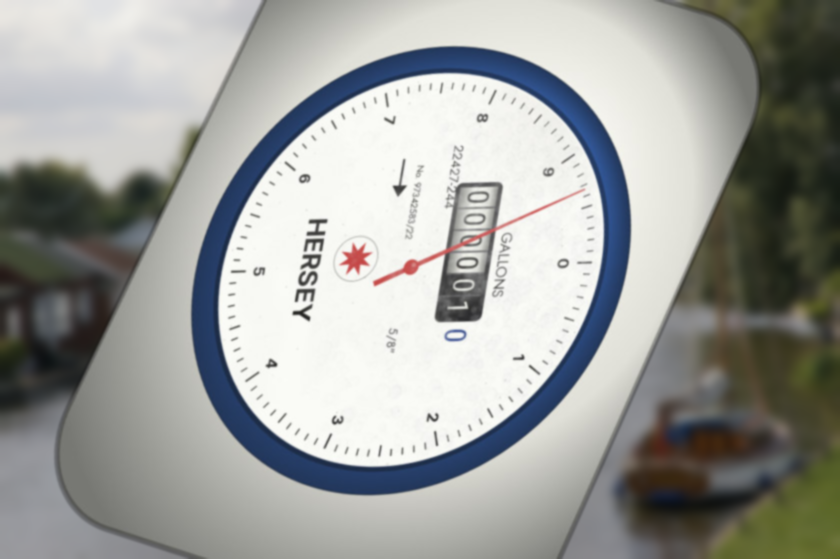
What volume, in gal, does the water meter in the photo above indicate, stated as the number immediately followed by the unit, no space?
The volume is 9.3gal
